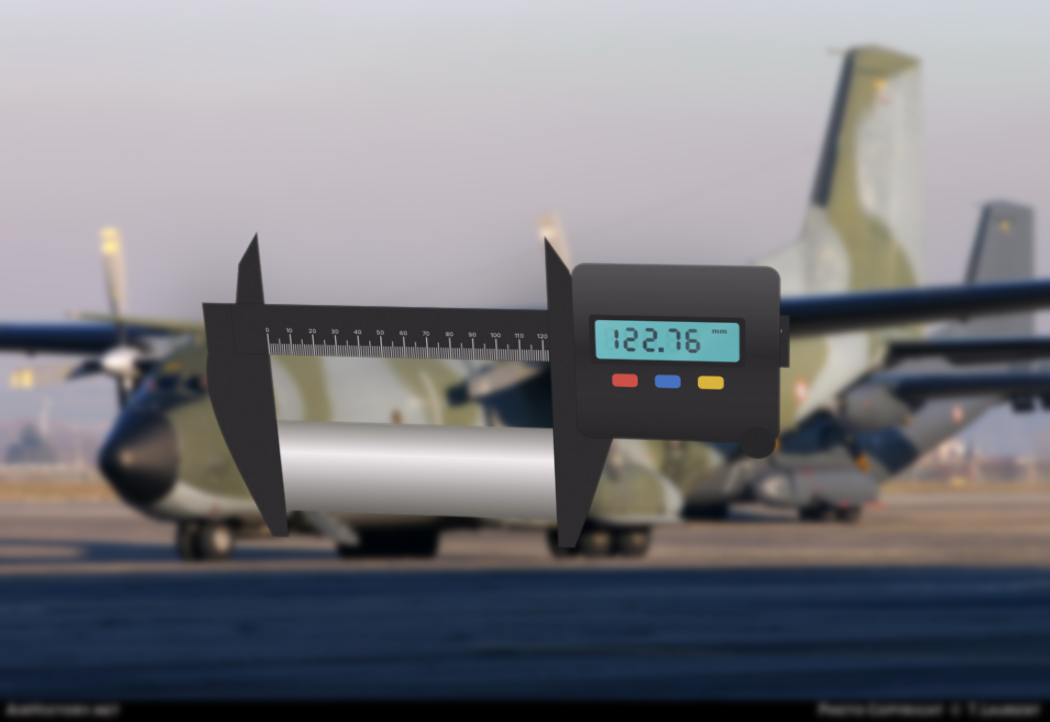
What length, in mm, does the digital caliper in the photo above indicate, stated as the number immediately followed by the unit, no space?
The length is 122.76mm
